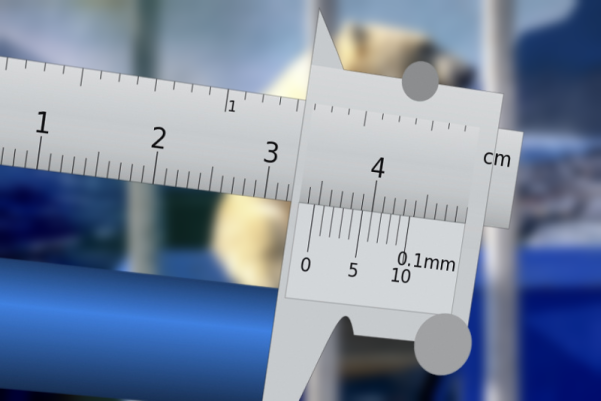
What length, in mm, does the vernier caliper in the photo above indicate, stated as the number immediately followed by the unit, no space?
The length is 34.6mm
